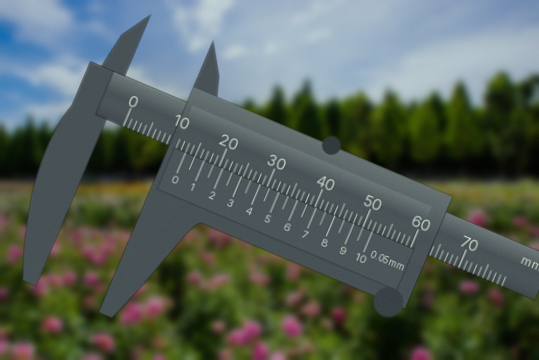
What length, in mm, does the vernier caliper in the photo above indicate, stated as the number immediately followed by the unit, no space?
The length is 13.0mm
